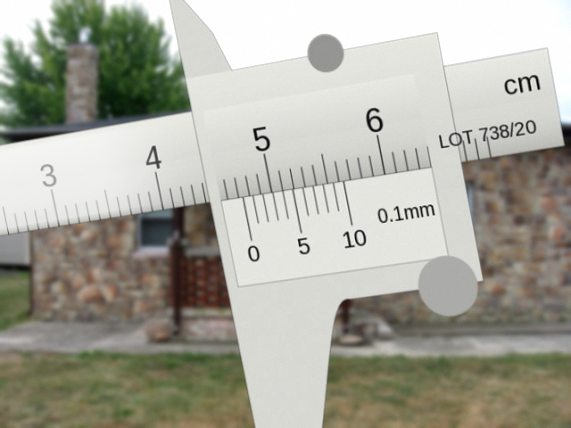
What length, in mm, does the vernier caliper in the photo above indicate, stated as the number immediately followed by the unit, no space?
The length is 47.4mm
